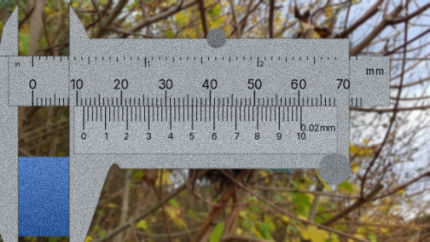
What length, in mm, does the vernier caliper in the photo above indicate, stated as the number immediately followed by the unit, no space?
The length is 11.5mm
